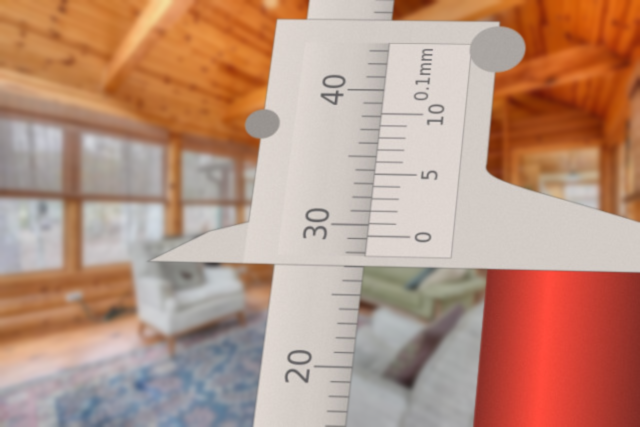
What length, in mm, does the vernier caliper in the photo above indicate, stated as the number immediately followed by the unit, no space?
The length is 29.2mm
